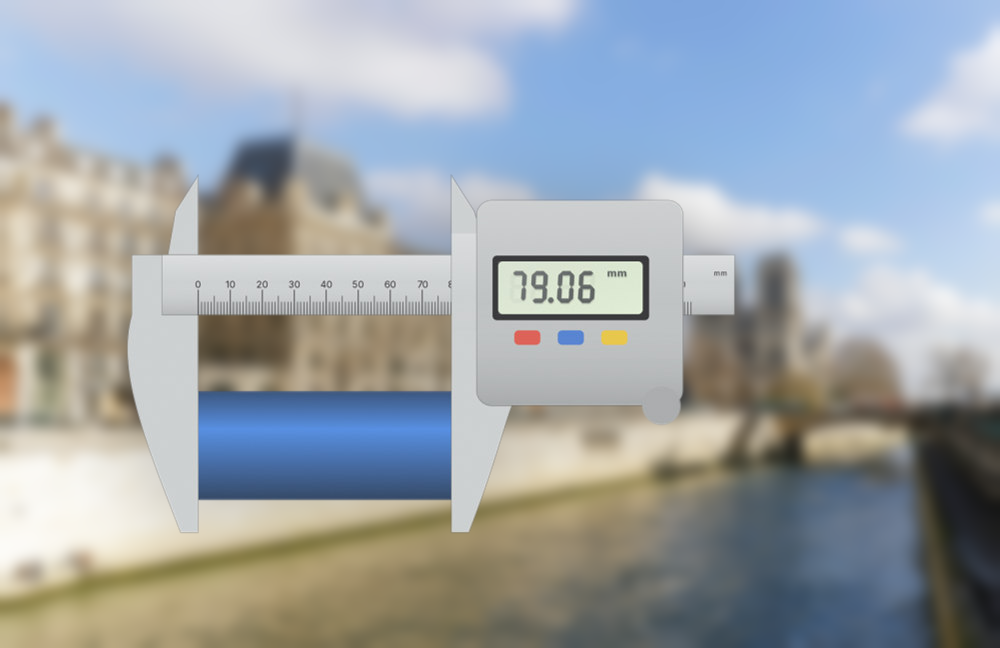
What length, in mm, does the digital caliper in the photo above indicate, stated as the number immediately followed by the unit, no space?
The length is 79.06mm
